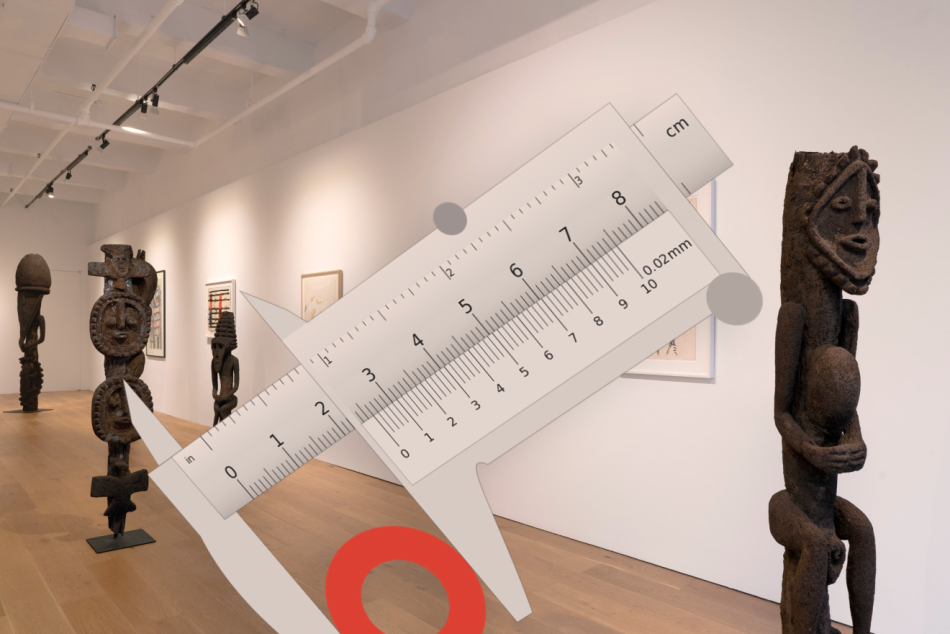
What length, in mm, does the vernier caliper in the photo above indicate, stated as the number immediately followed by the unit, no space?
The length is 26.0mm
